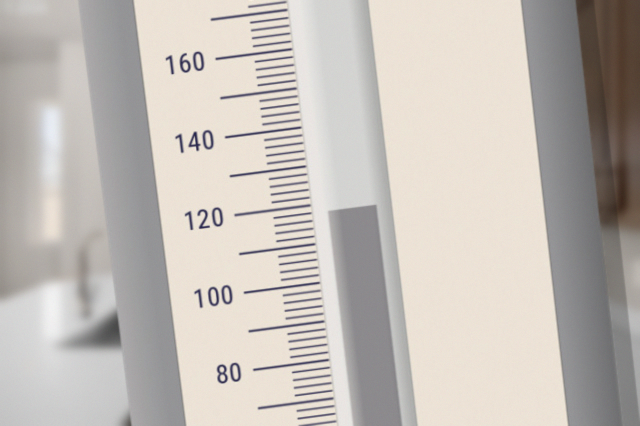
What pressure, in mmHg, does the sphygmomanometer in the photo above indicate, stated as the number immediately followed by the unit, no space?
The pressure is 118mmHg
